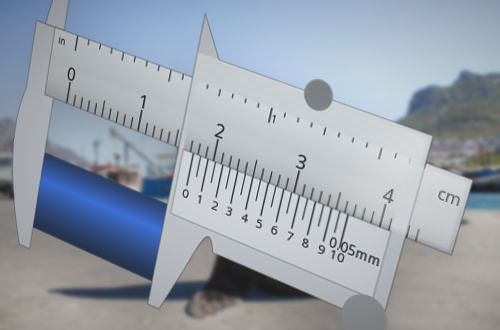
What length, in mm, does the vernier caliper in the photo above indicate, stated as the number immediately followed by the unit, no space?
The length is 17.4mm
